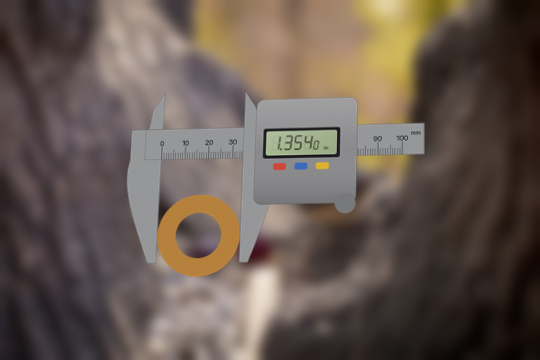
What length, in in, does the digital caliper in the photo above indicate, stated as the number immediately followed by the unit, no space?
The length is 1.3540in
